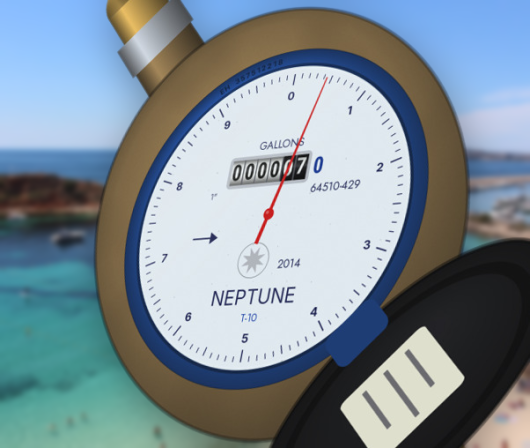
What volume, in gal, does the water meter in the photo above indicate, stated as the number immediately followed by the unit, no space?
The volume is 70.4gal
